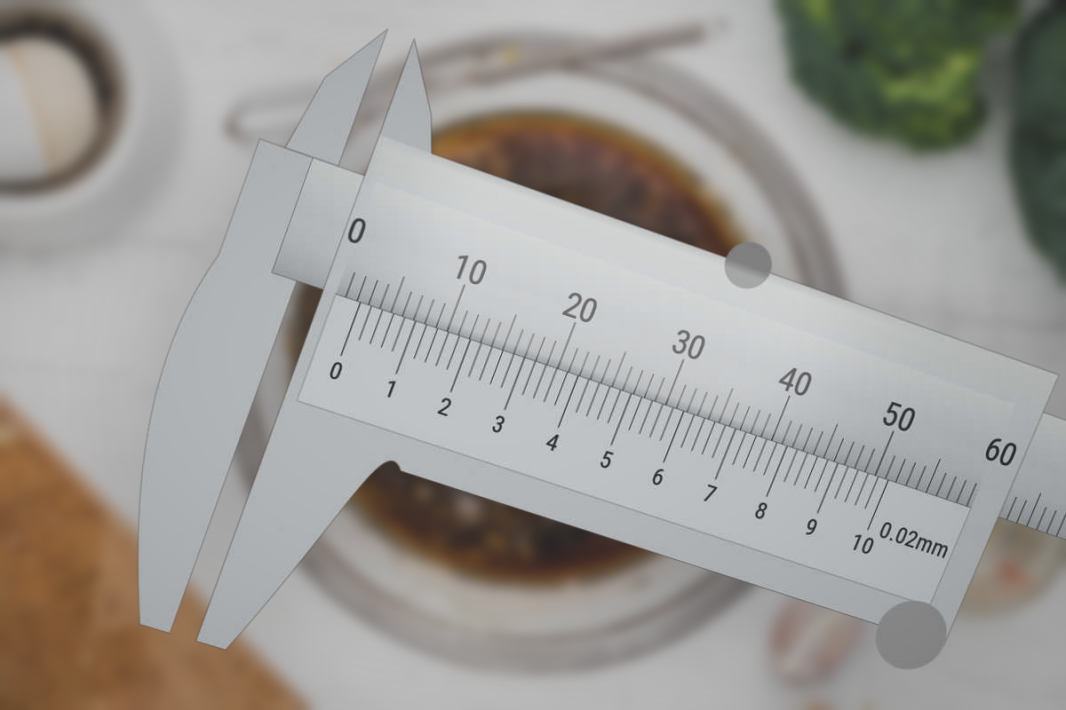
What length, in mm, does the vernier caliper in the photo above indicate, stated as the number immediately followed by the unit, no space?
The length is 2.3mm
